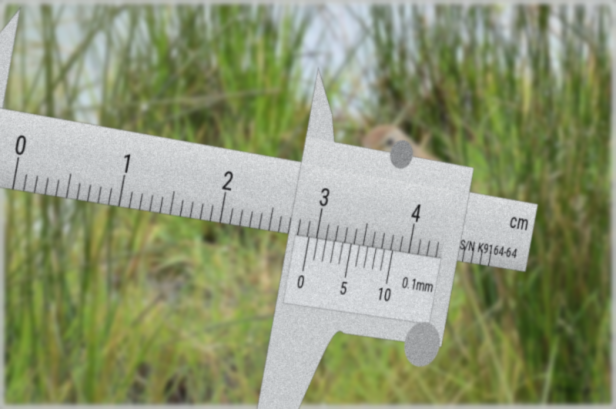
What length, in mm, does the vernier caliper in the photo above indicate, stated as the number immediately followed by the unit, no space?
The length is 29.2mm
